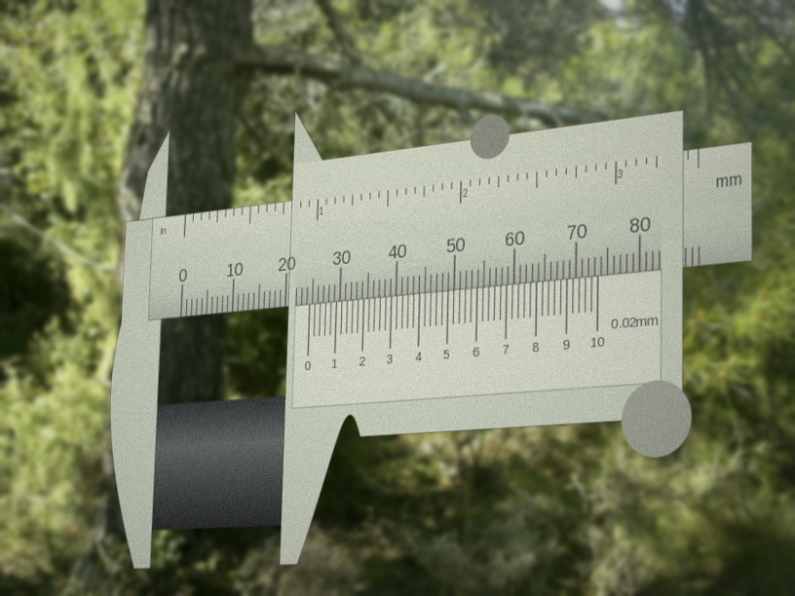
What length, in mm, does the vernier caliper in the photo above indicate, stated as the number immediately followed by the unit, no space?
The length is 24.5mm
